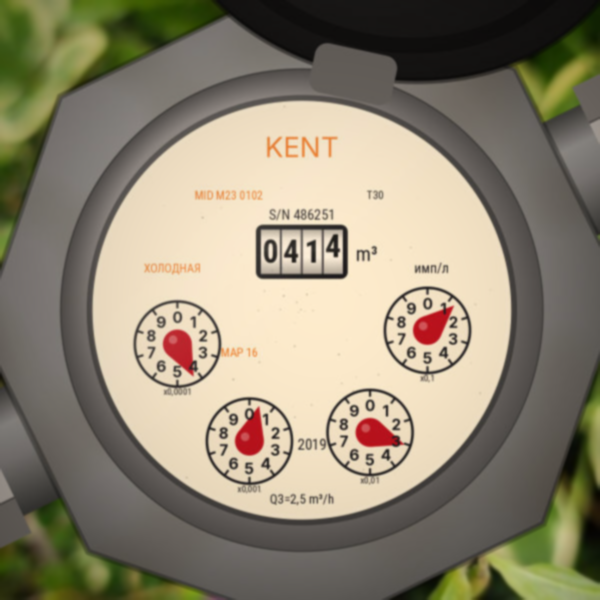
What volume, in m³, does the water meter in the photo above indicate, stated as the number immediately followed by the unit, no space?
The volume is 414.1304m³
